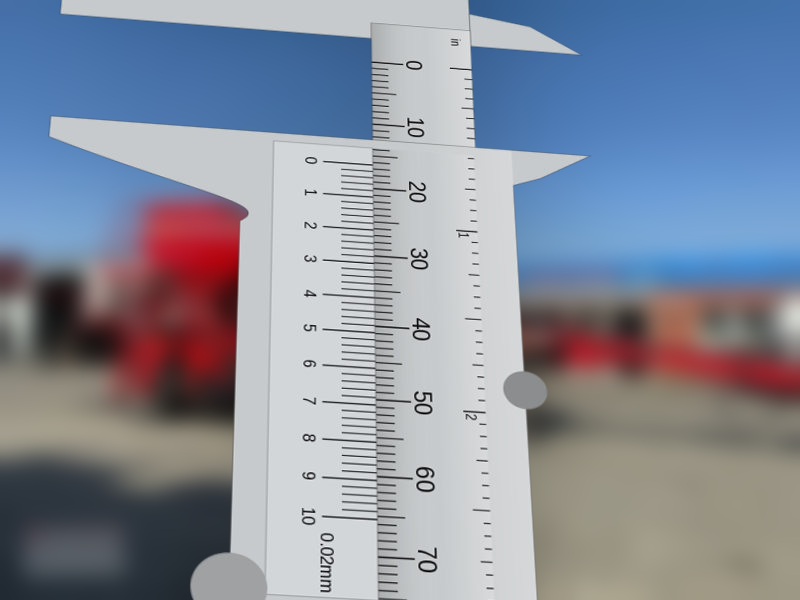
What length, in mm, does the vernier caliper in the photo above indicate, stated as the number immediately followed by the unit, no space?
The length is 16.4mm
